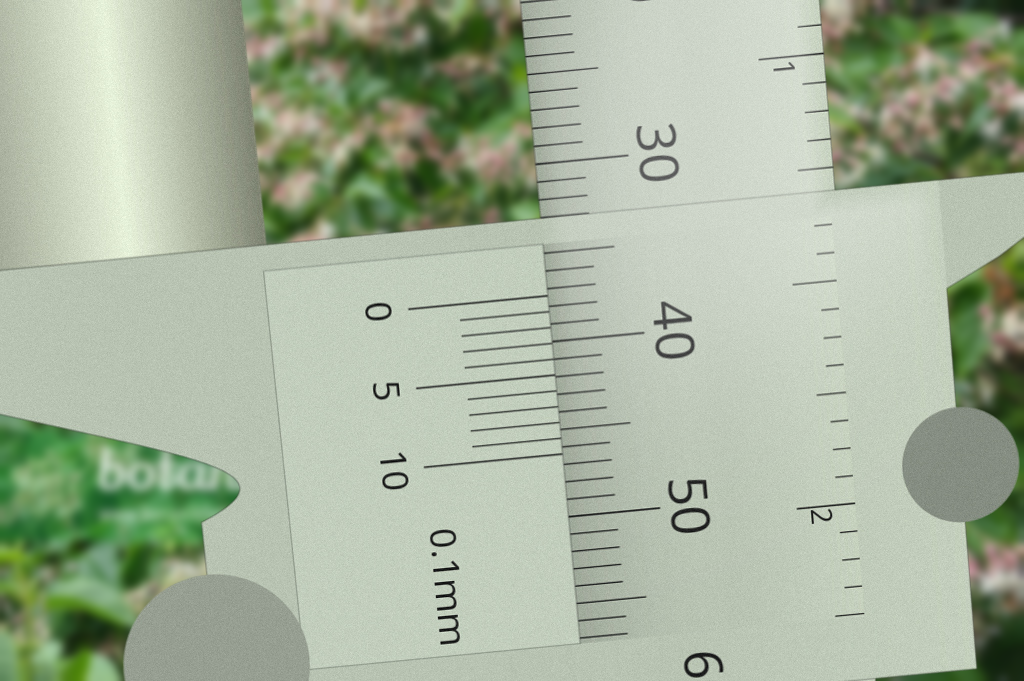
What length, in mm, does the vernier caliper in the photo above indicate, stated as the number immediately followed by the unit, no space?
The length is 37.4mm
